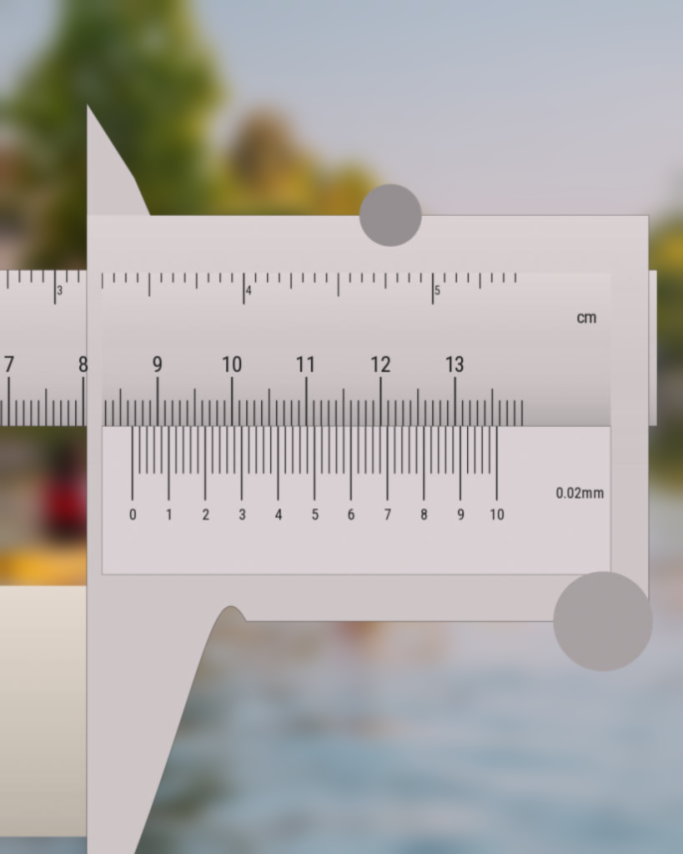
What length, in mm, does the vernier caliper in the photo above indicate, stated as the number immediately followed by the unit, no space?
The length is 86.6mm
